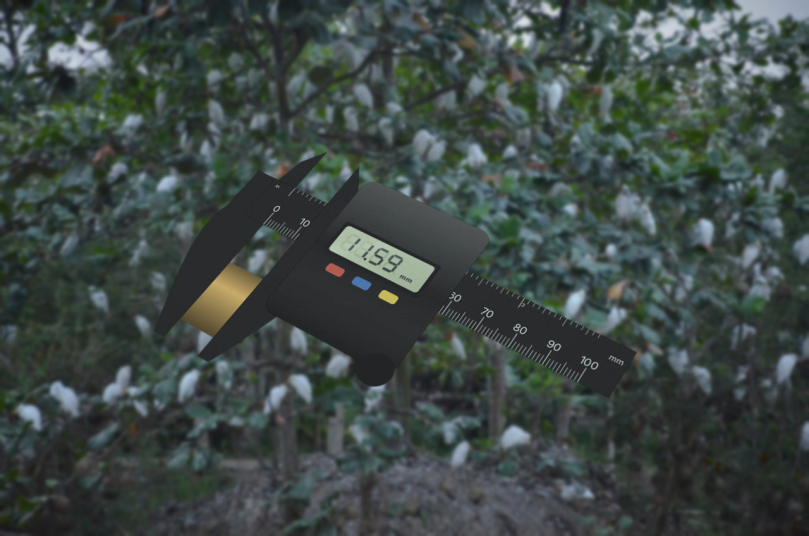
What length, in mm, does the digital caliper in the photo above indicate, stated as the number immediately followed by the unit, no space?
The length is 11.59mm
